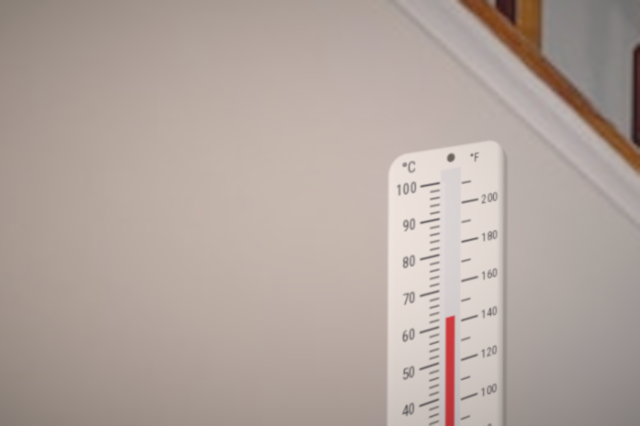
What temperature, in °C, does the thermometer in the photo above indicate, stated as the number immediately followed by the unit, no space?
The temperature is 62°C
